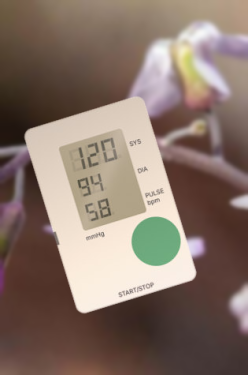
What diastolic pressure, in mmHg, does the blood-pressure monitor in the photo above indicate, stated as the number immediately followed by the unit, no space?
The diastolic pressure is 94mmHg
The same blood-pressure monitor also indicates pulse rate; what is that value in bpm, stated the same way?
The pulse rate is 58bpm
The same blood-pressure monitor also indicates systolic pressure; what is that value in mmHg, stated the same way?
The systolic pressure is 120mmHg
